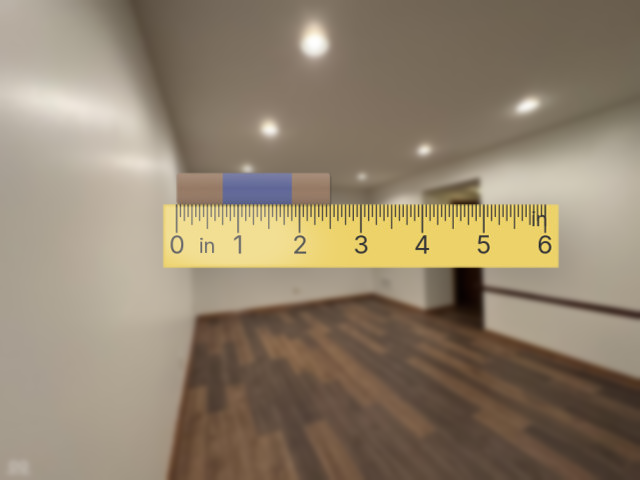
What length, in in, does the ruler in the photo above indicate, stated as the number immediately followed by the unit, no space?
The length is 2.5in
